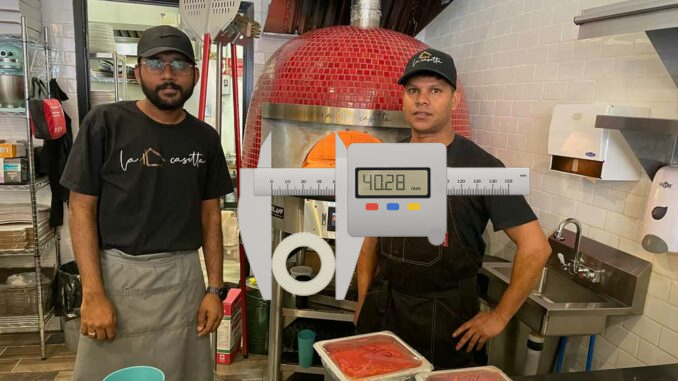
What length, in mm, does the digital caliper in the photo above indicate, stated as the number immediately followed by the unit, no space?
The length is 40.28mm
